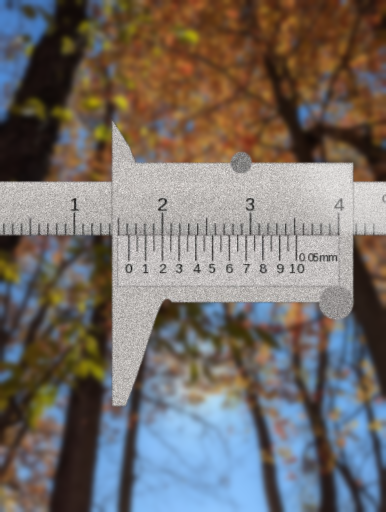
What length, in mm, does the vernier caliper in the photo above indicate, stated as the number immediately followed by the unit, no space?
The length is 16.2mm
